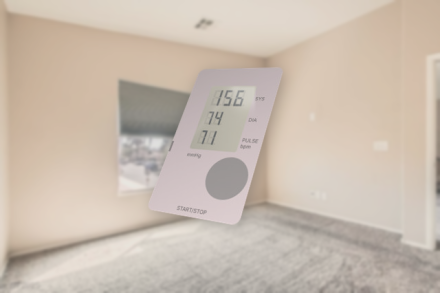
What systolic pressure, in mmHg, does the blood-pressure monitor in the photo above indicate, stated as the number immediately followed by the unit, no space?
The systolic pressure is 156mmHg
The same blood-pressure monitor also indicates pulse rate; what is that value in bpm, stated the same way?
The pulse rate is 71bpm
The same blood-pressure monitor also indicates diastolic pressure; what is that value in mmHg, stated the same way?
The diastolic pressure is 74mmHg
